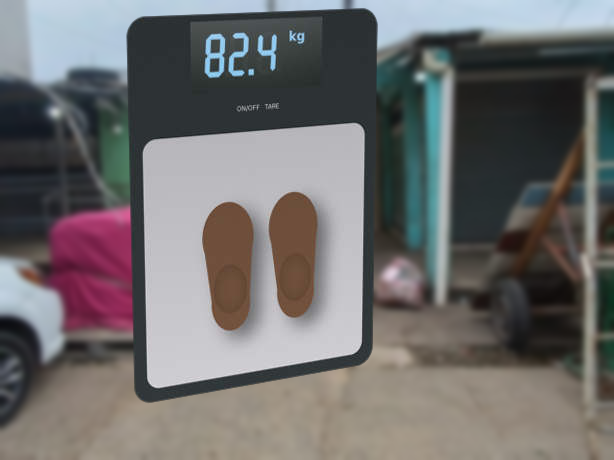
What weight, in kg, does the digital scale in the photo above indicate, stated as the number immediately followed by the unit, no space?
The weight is 82.4kg
